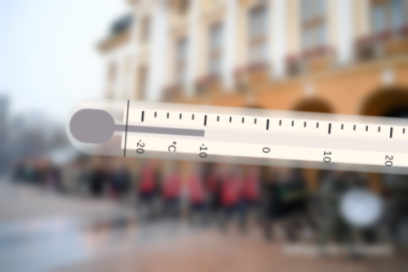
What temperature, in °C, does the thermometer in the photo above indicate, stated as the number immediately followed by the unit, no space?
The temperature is -10°C
